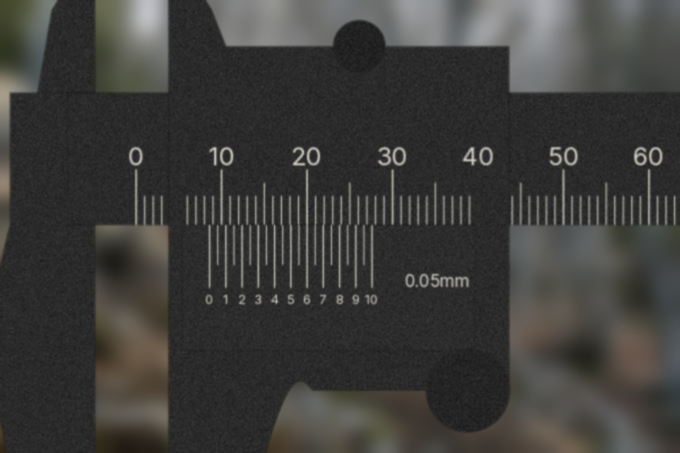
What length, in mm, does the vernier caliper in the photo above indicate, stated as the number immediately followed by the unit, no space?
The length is 8.6mm
